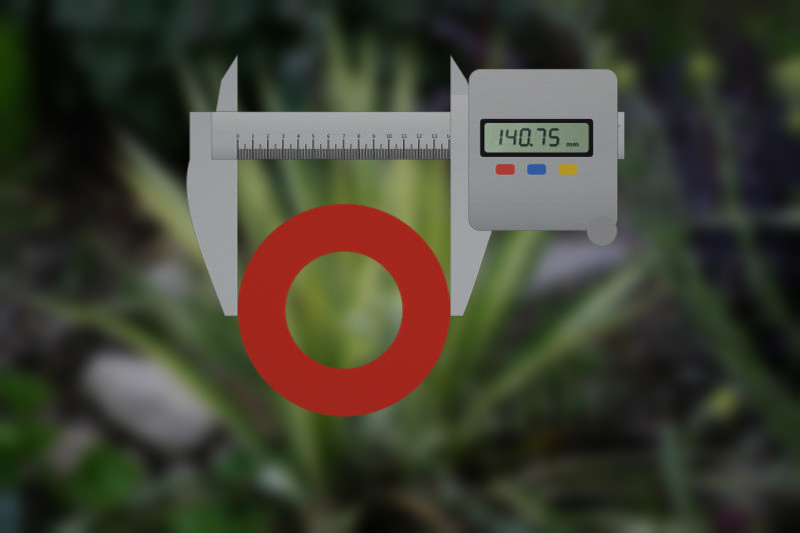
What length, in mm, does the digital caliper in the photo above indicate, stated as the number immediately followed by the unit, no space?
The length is 140.75mm
